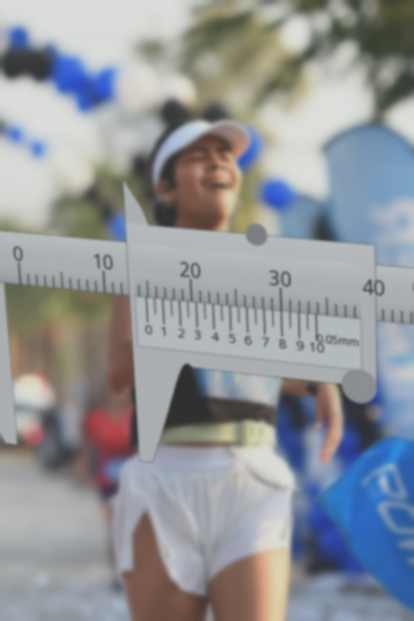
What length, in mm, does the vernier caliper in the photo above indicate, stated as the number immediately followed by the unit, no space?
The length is 14.8mm
